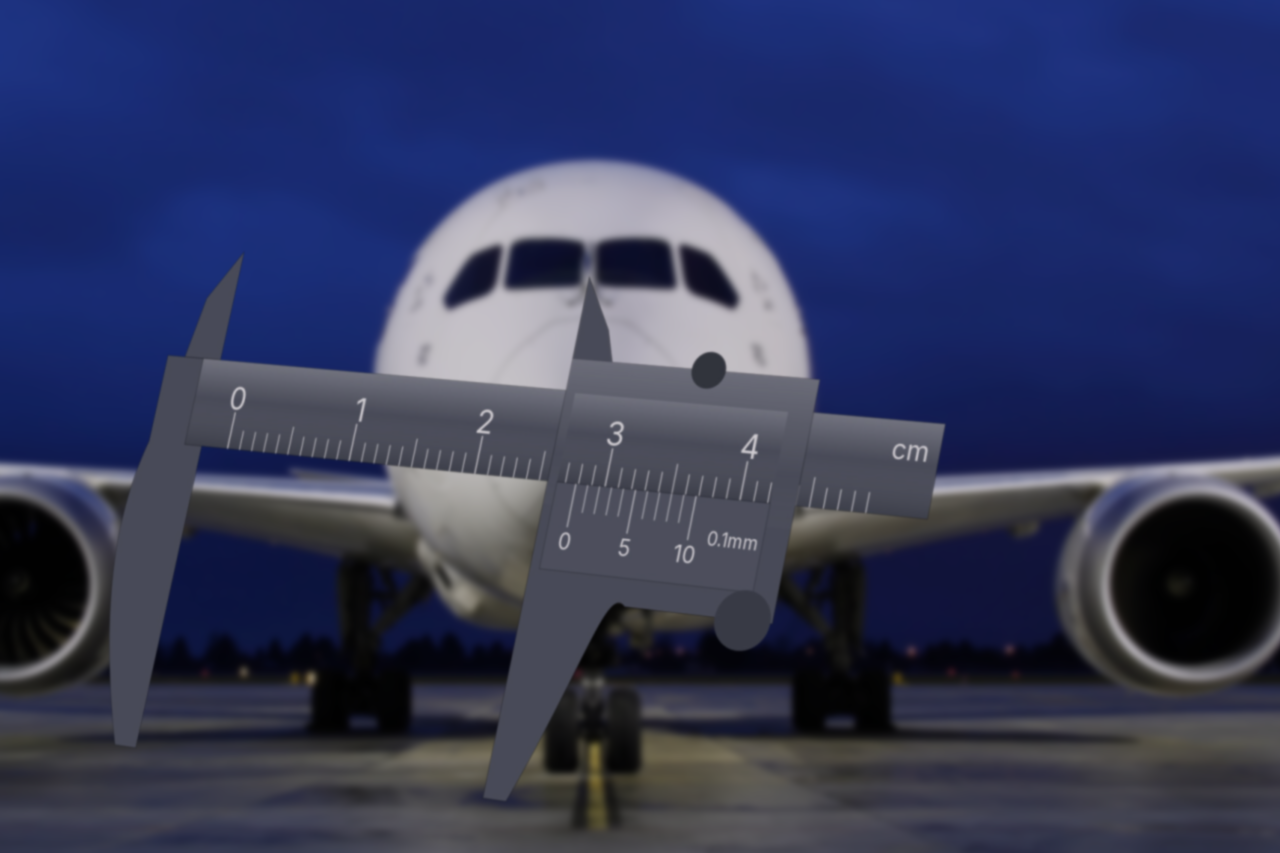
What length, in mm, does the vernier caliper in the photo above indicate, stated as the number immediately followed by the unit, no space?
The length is 27.8mm
